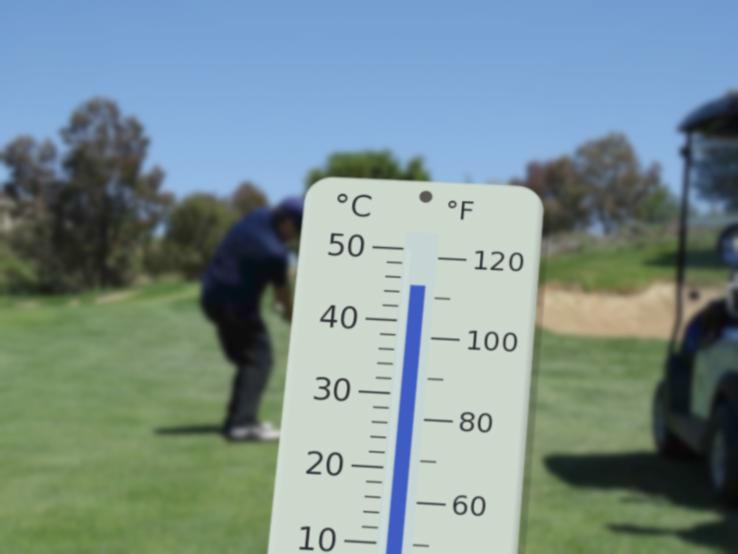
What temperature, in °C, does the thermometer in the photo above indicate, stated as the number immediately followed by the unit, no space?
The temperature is 45°C
